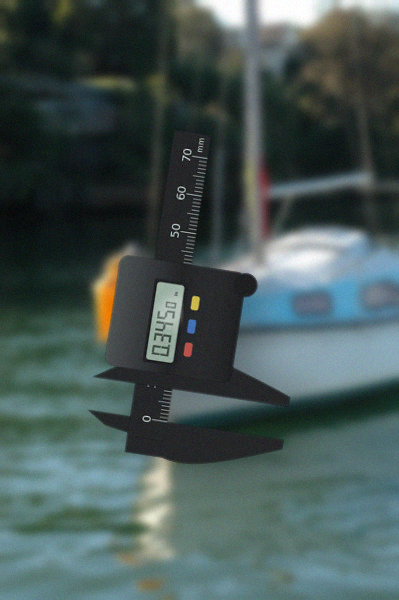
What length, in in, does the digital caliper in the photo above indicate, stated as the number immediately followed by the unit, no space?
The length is 0.3450in
